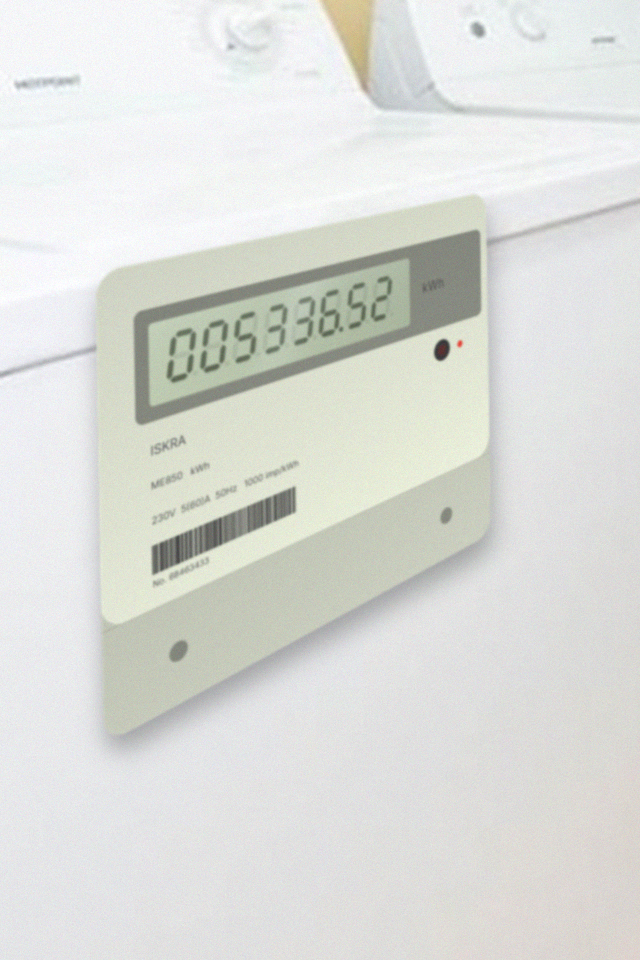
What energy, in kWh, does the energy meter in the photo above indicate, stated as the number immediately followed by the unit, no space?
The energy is 5336.52kWh
